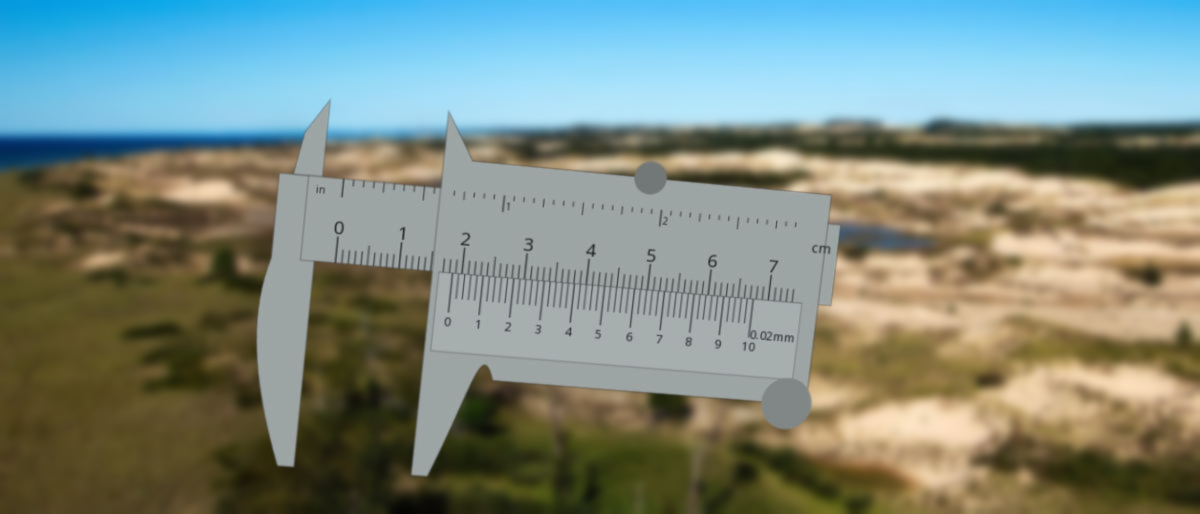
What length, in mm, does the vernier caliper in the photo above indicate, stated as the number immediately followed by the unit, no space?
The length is 18.5mm
